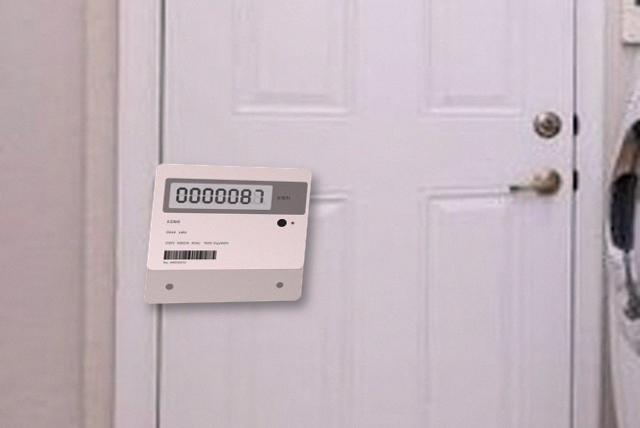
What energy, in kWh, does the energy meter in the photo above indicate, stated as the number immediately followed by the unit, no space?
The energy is 87kWh
